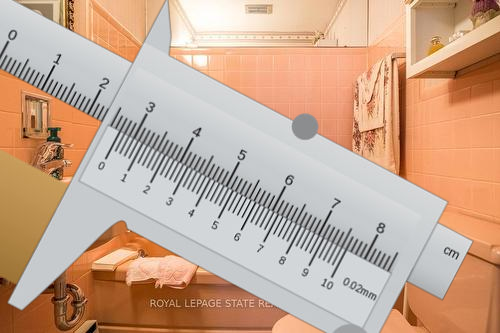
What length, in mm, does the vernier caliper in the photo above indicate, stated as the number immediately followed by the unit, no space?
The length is 27.0mm
